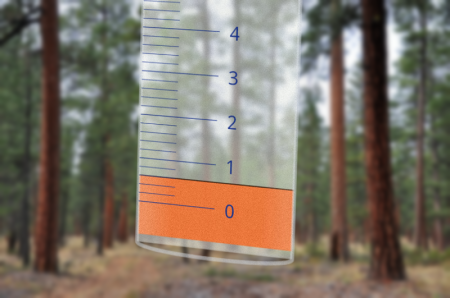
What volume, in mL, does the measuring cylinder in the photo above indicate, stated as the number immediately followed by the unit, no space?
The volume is 0.6mL
